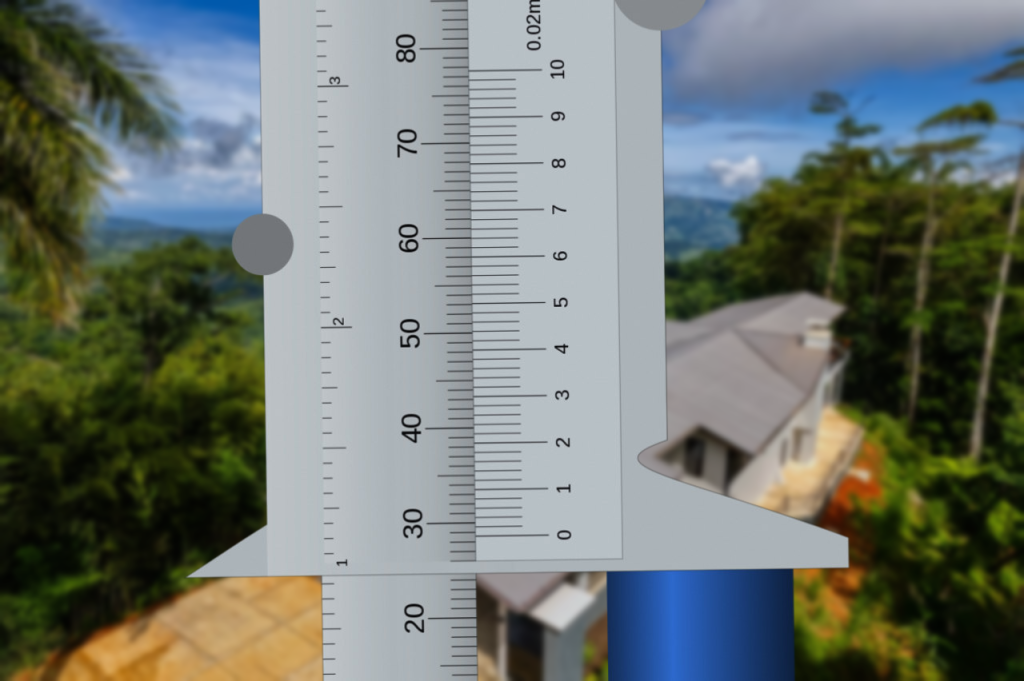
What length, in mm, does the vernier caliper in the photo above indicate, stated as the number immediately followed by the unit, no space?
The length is 28.6mm
